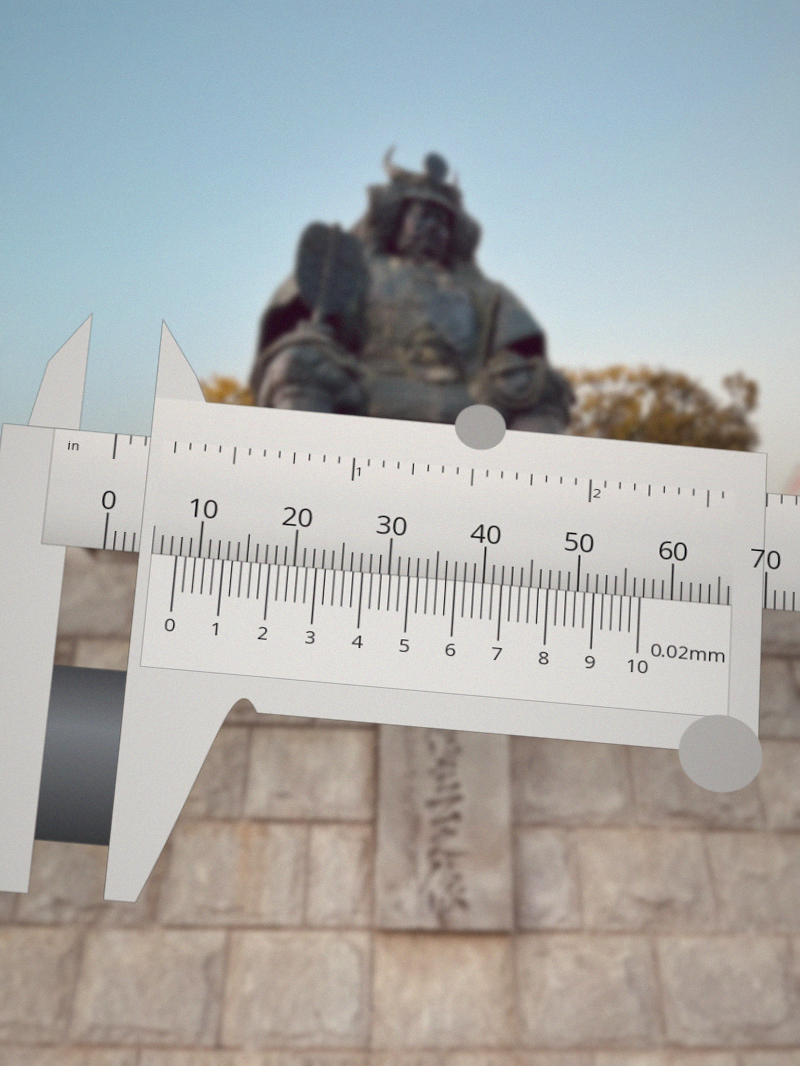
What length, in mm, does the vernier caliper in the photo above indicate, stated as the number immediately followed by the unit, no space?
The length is 7.6mm
